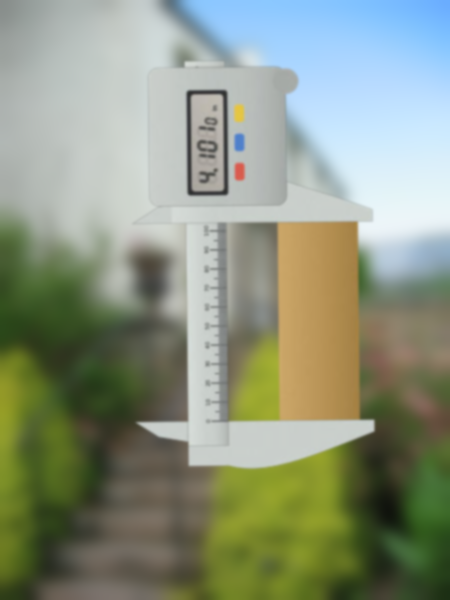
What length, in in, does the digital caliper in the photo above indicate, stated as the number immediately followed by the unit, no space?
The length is 4.1010in
